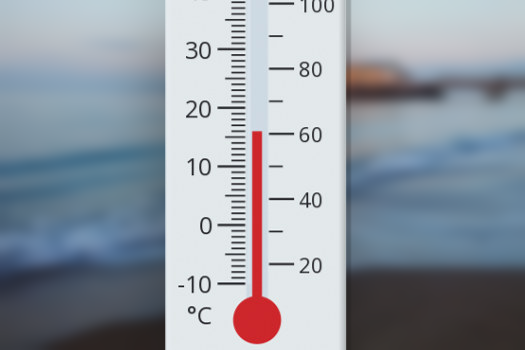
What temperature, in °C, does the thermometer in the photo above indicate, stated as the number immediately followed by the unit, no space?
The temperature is 16°C
